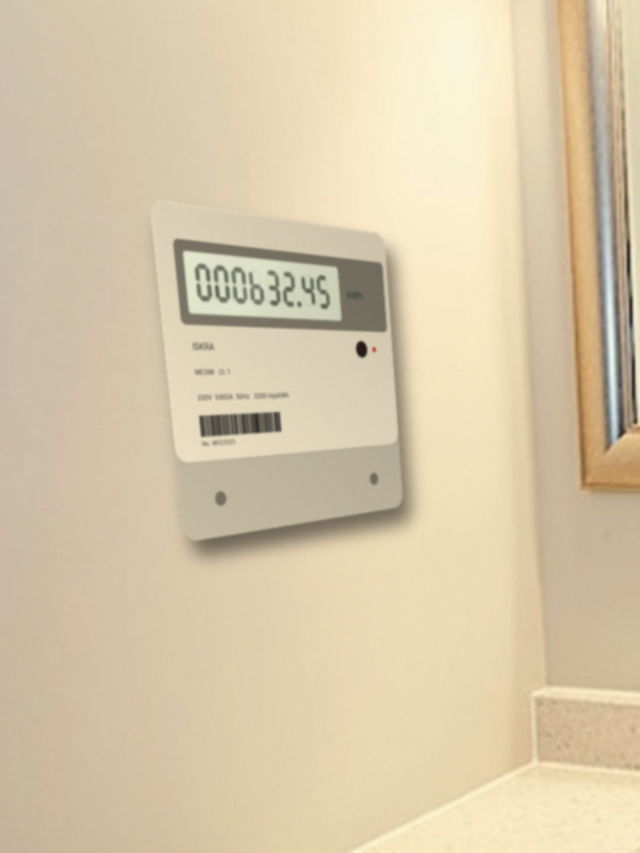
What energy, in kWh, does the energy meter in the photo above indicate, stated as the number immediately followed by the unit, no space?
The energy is 632.45kWh
